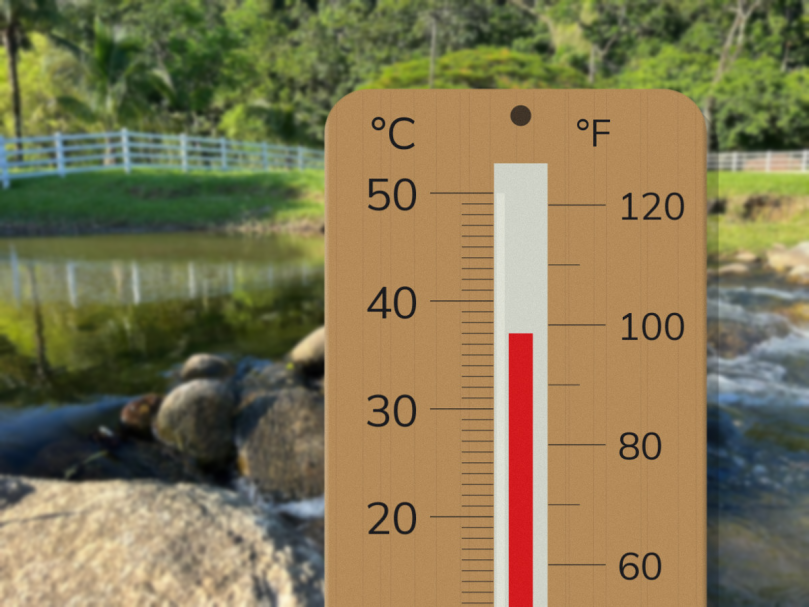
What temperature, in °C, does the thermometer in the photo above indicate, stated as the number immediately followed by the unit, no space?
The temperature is 37°C
